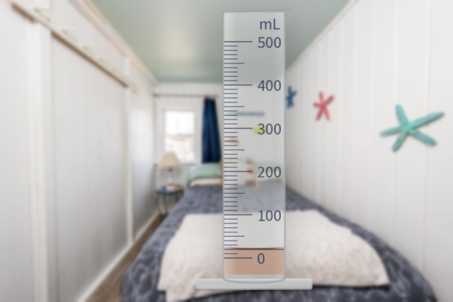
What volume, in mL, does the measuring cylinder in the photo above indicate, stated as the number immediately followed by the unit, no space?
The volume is 20mL
